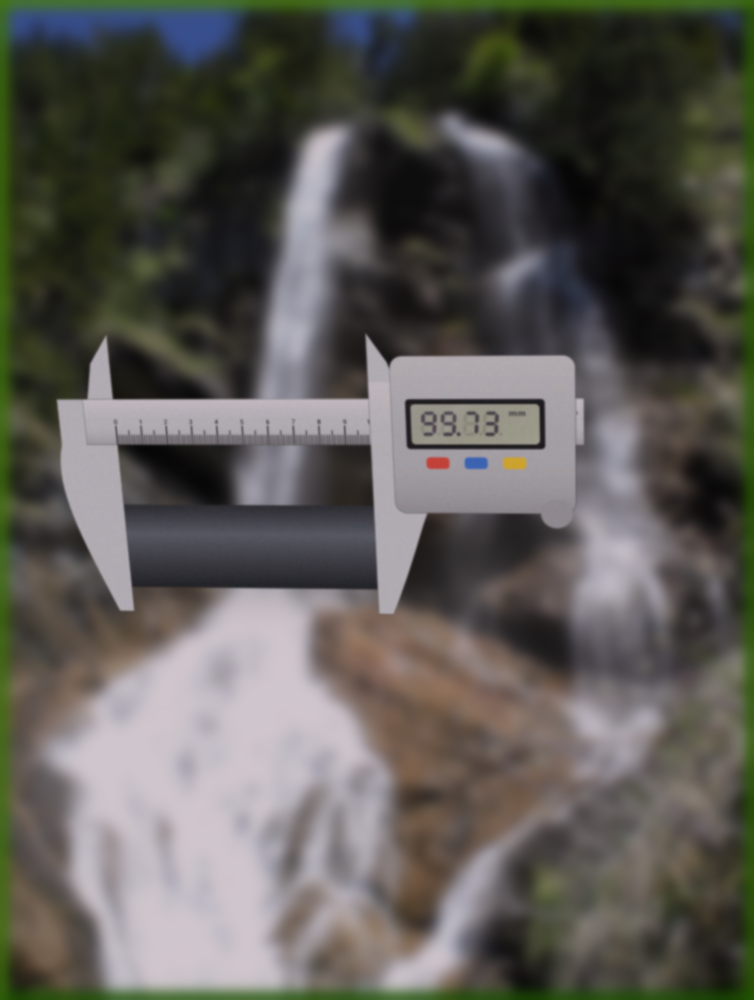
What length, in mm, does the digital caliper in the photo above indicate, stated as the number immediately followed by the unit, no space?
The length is 99.73mm
